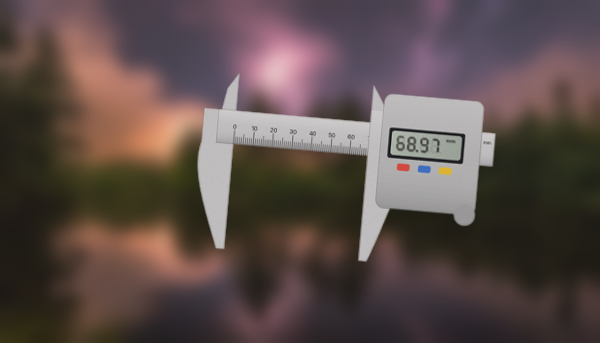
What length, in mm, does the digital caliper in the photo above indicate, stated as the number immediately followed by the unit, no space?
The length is 68.97mm
